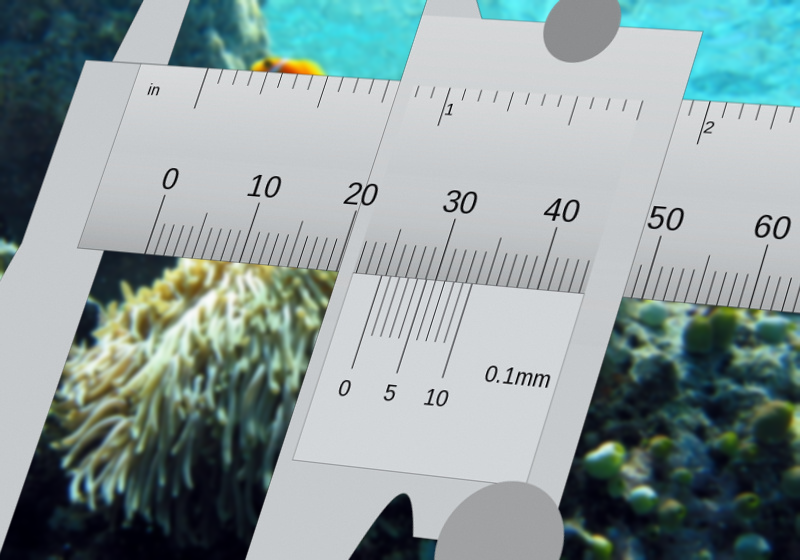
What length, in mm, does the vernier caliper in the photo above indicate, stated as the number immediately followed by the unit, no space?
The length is 24.6mm
